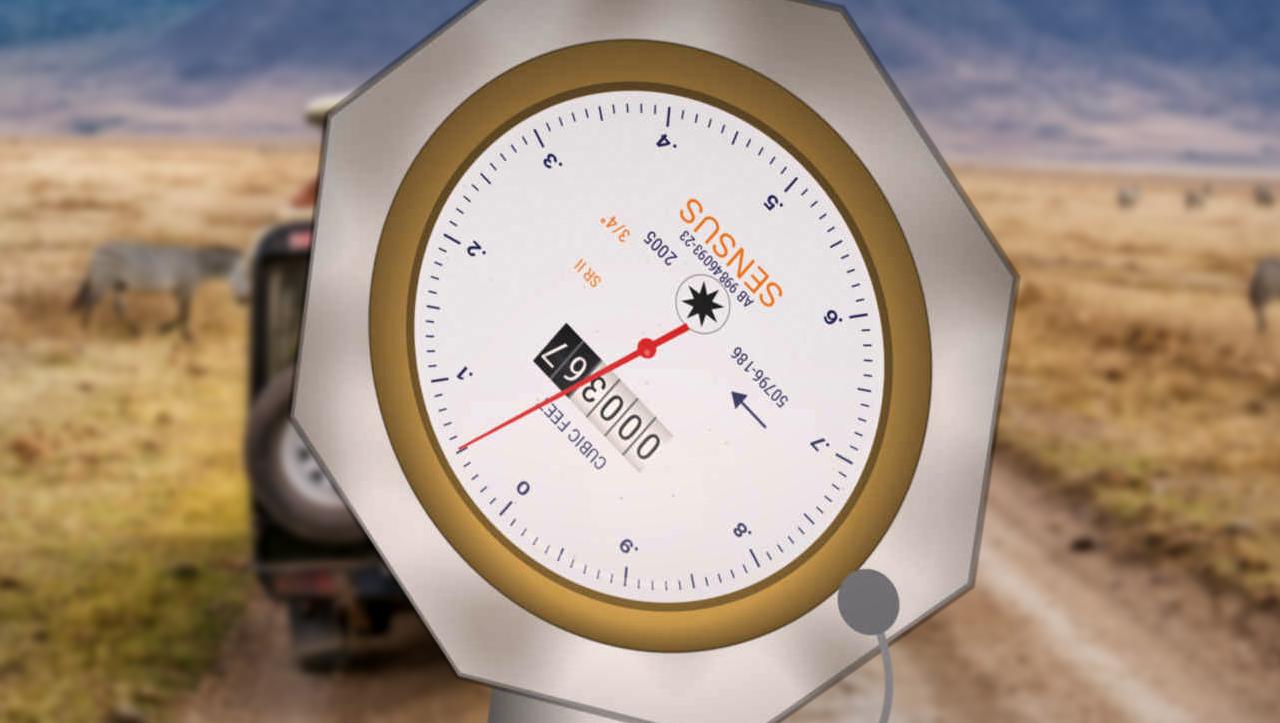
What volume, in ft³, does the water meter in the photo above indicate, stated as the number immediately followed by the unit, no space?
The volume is 367.05ft³
